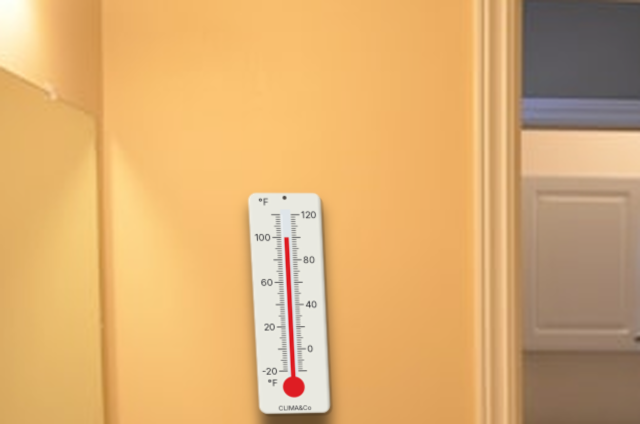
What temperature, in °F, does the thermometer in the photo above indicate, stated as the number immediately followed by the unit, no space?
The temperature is 100°F
